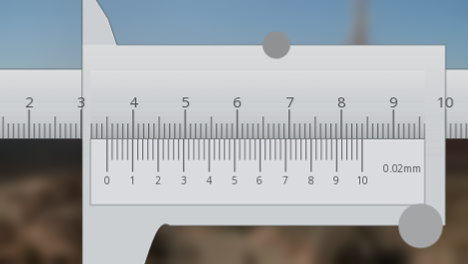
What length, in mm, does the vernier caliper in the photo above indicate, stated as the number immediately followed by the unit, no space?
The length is 35.0mm
